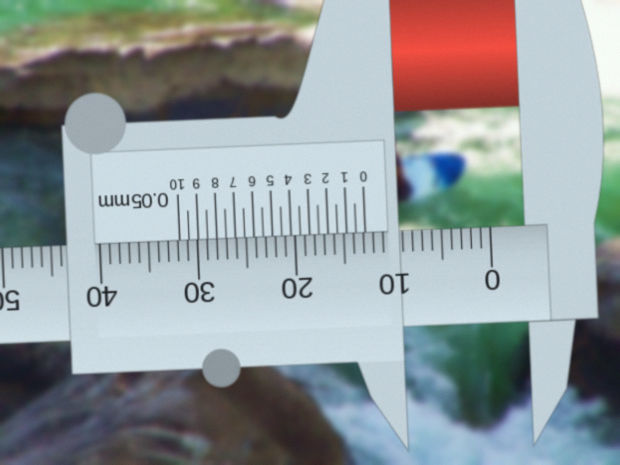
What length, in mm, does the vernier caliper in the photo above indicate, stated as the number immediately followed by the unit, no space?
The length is 12.8mm
